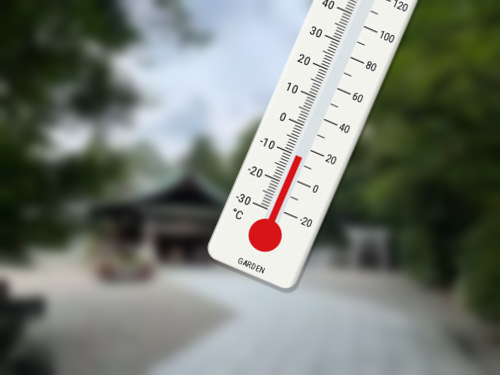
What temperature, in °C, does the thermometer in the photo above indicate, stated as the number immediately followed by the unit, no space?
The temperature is -10°C
